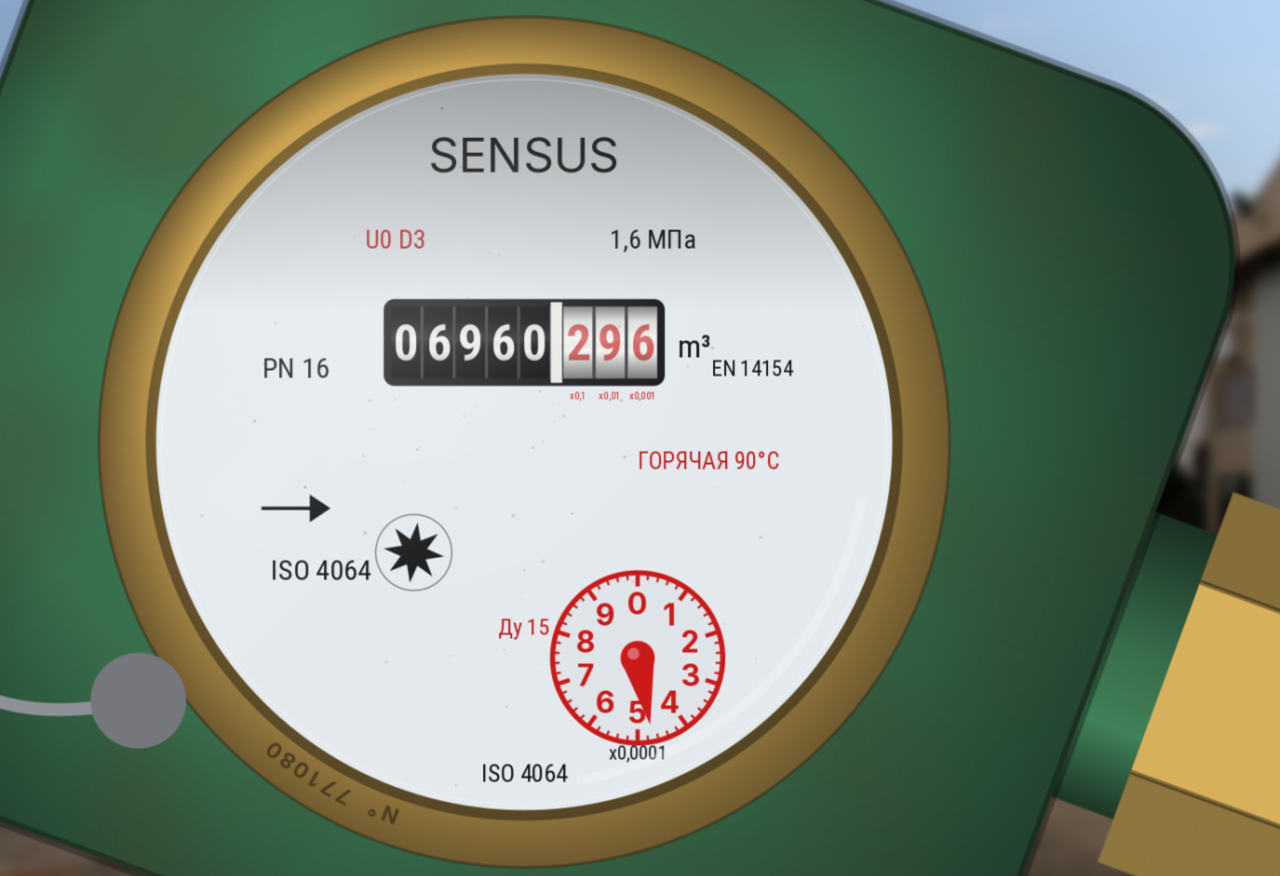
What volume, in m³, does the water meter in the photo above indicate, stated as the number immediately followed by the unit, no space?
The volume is 6960.2964m³
